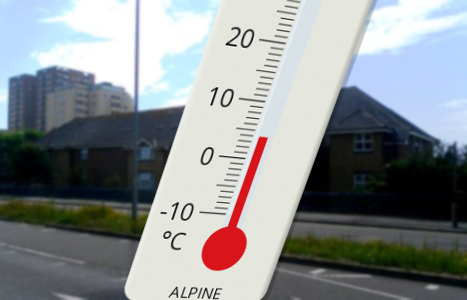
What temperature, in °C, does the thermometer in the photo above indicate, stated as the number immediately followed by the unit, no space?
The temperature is 4°C
